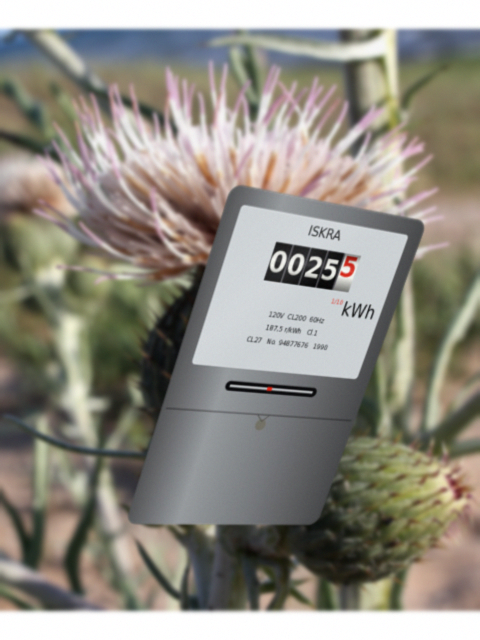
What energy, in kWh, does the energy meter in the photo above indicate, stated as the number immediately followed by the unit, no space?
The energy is 25.5kWh
